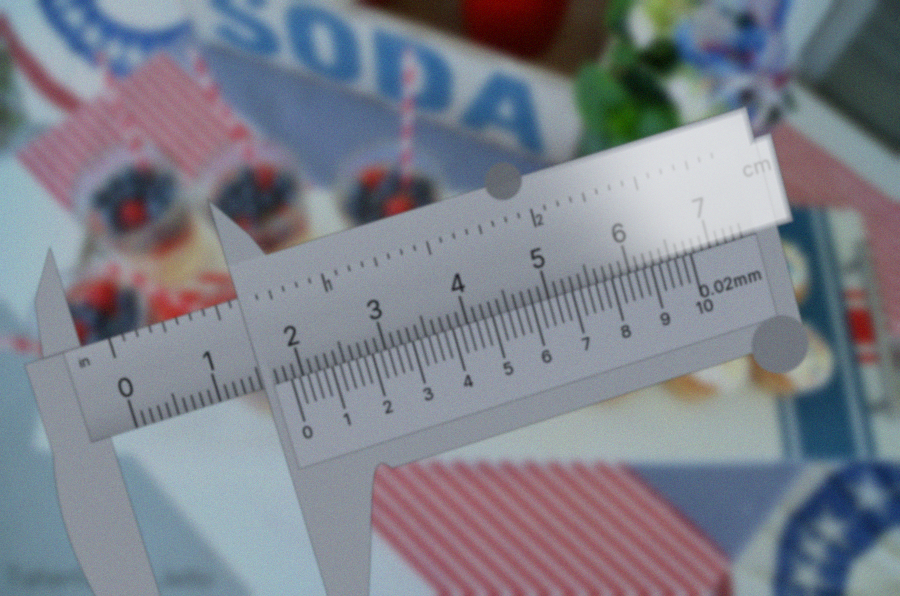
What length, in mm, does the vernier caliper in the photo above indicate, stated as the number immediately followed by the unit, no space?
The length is 18.6mm
